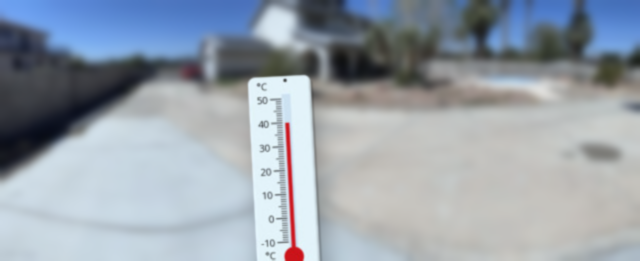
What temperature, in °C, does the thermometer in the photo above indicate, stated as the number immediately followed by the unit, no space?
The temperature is 40°C
